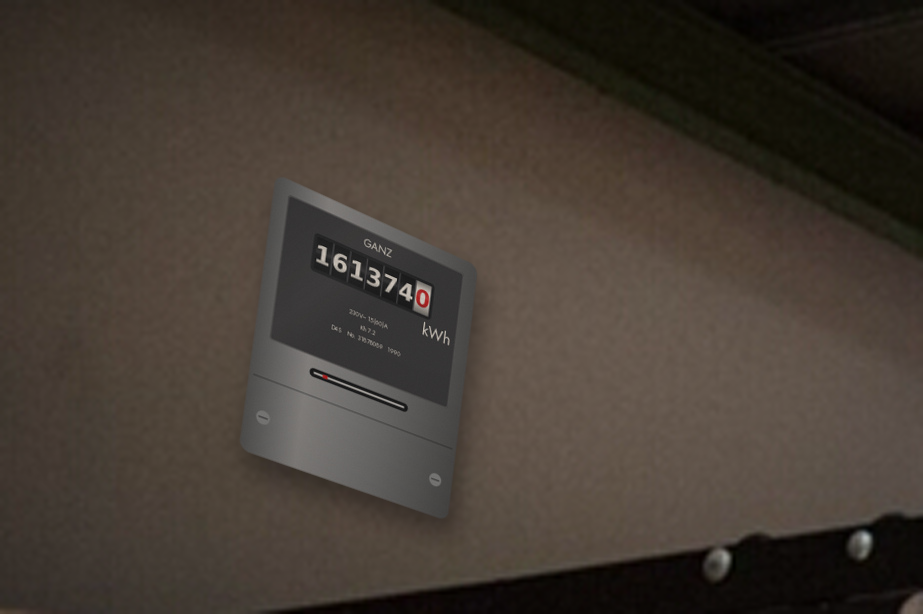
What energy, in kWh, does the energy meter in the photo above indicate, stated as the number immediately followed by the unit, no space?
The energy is 161374.0kWh
